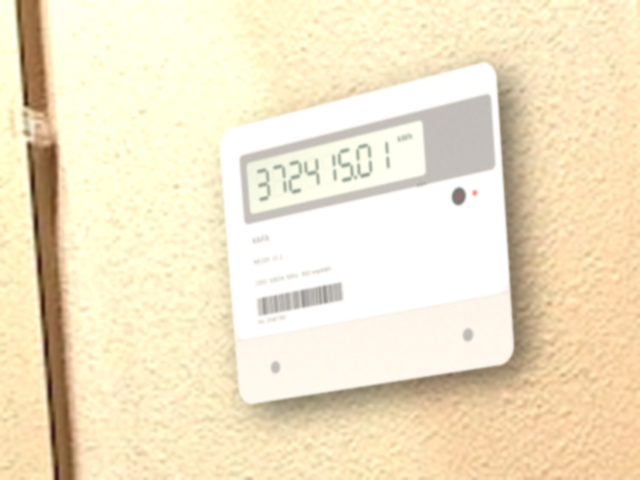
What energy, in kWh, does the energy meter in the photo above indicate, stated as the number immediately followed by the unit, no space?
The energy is 372415.01kWh
